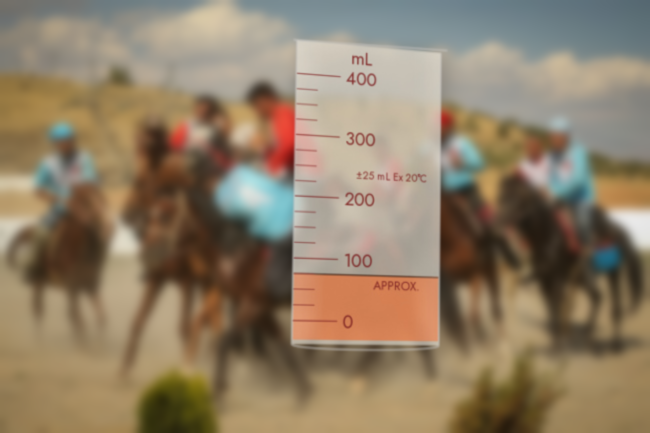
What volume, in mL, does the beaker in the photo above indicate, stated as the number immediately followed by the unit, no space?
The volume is 75mL
